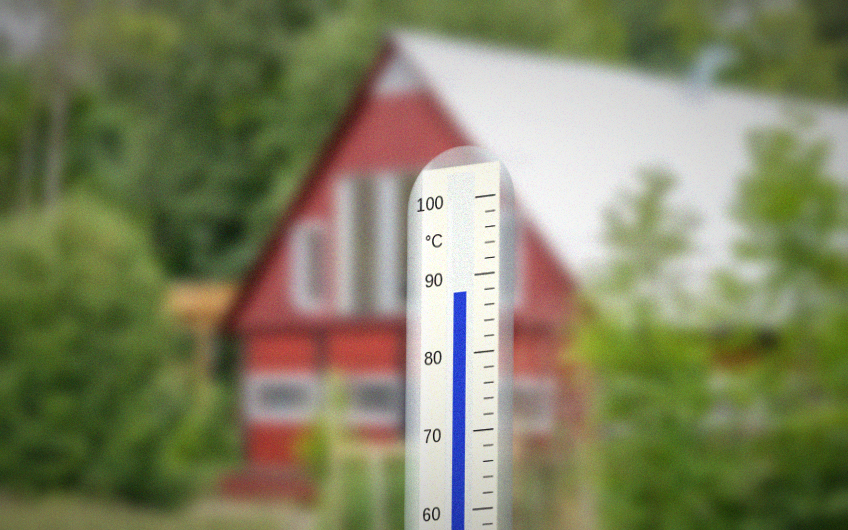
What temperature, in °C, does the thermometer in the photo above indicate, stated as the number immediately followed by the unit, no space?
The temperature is 88°C
